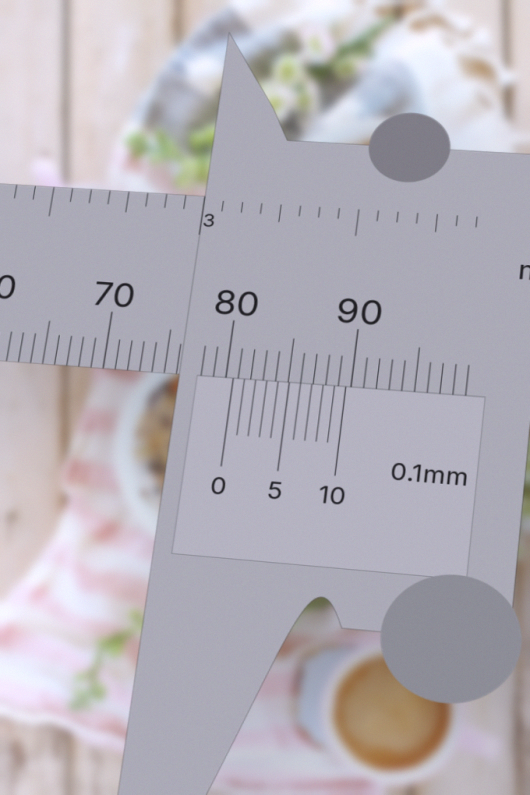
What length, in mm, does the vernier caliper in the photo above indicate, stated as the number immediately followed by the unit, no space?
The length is 80.6mm
